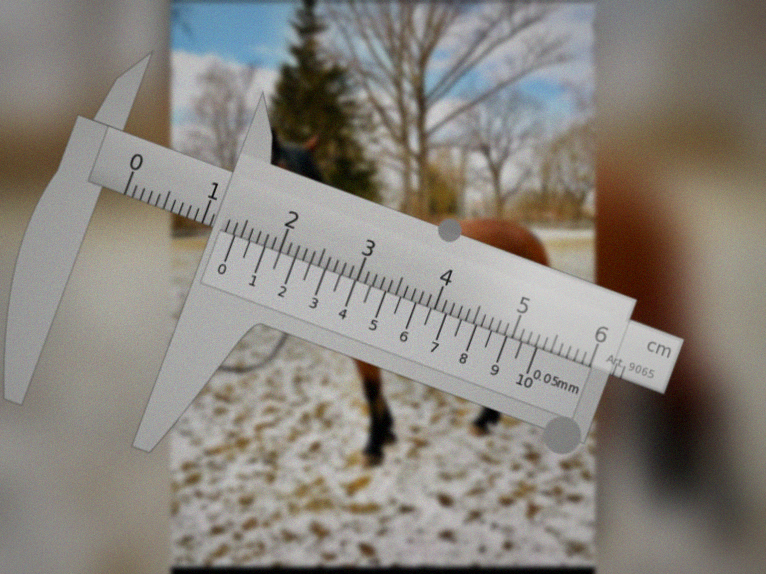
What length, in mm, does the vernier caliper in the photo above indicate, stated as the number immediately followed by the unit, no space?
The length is 14.2mm
